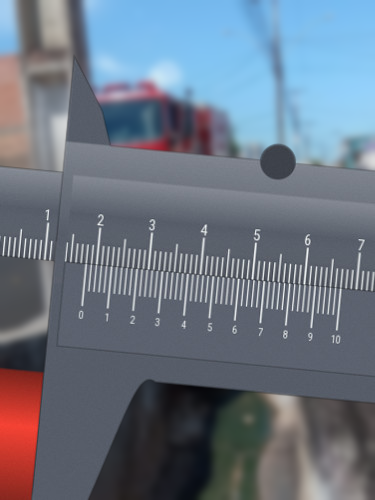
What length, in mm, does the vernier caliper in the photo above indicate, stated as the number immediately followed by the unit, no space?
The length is 18.0mm
